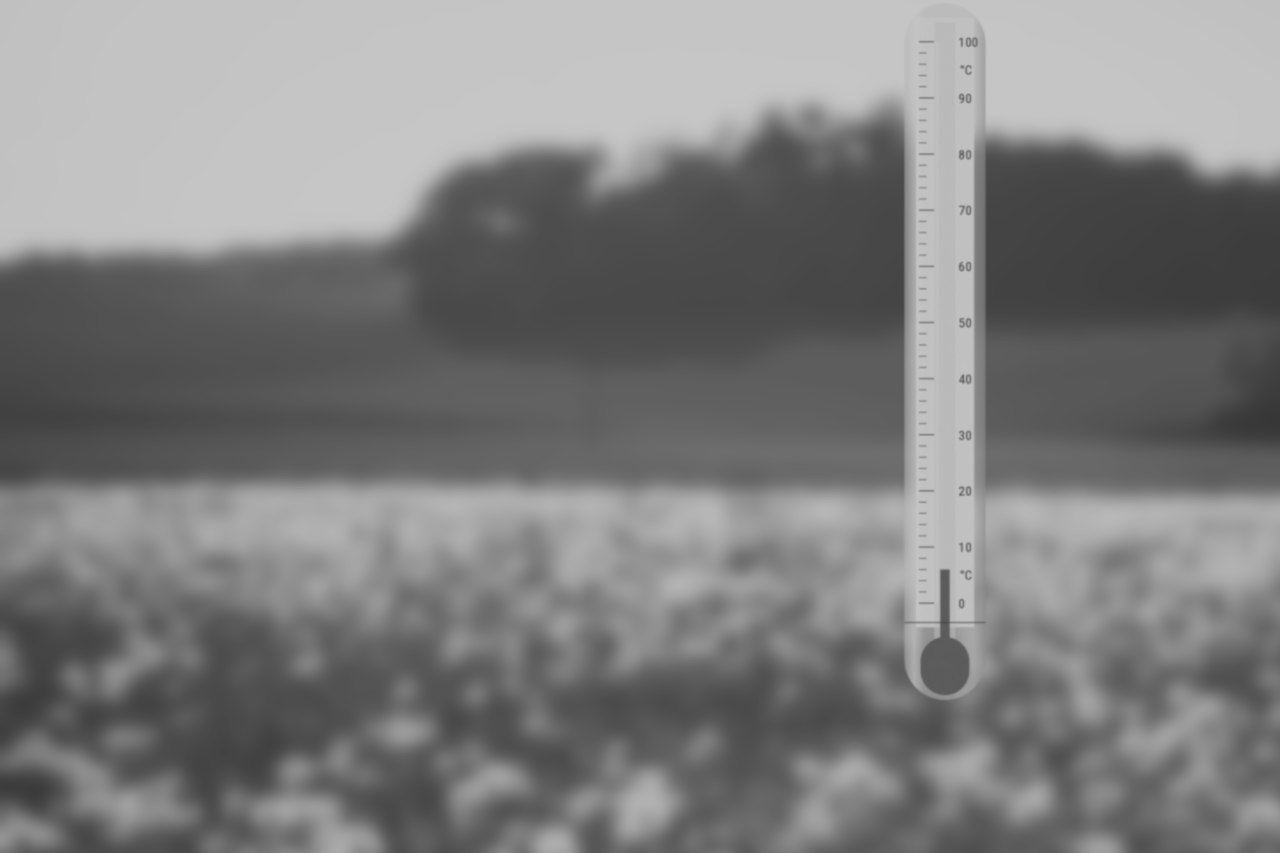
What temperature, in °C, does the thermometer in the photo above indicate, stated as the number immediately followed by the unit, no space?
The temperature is 6°C
